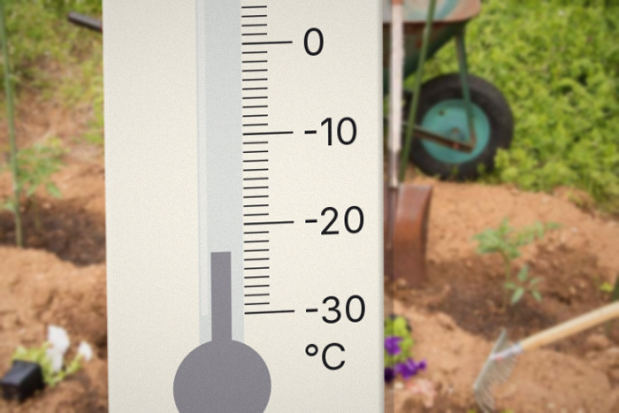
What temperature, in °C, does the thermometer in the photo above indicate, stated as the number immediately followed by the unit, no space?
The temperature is -23°C
